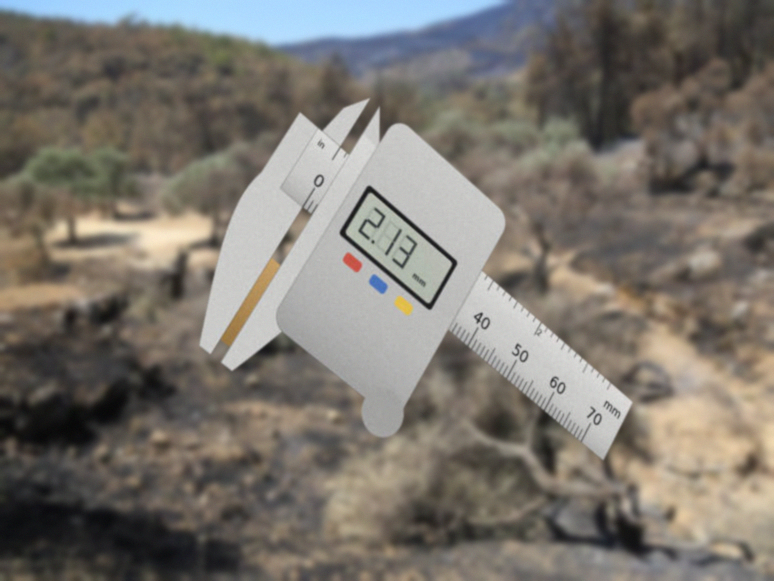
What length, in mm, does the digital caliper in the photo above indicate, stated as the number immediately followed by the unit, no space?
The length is 2.13mm
